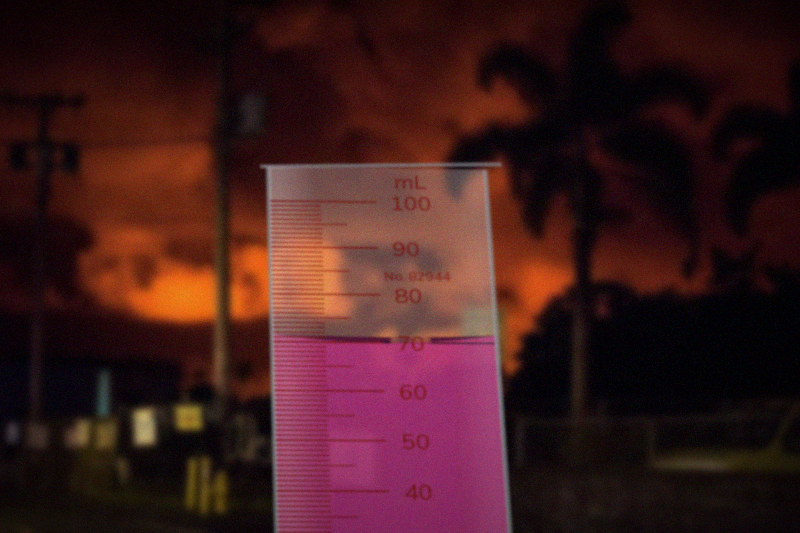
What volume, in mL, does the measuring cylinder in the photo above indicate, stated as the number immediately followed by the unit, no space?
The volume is 70mL
